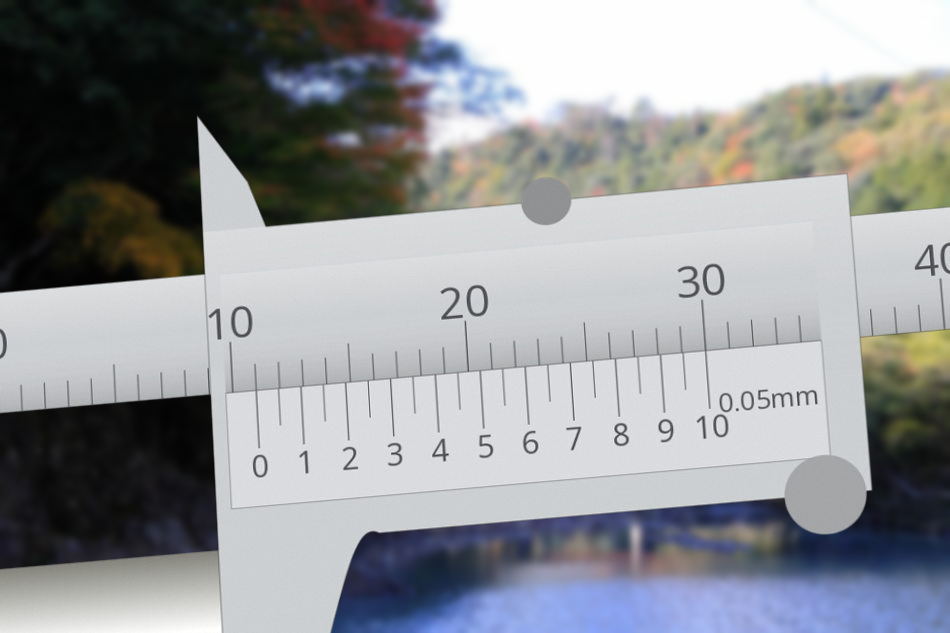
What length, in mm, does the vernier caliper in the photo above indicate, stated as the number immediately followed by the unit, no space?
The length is 11.00mm
